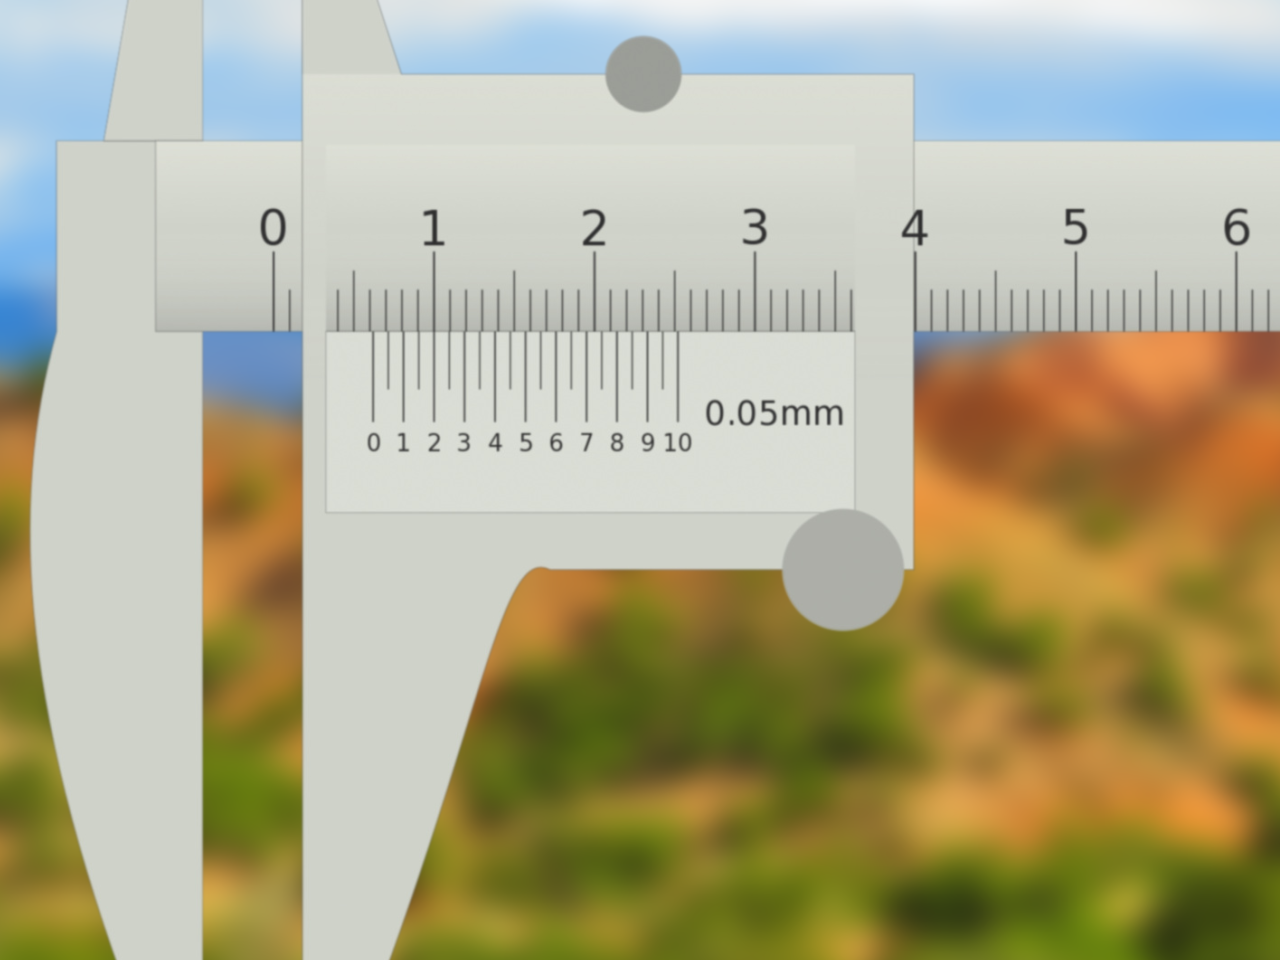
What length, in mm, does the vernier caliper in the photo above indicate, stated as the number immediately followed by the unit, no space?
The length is 6.2mm
